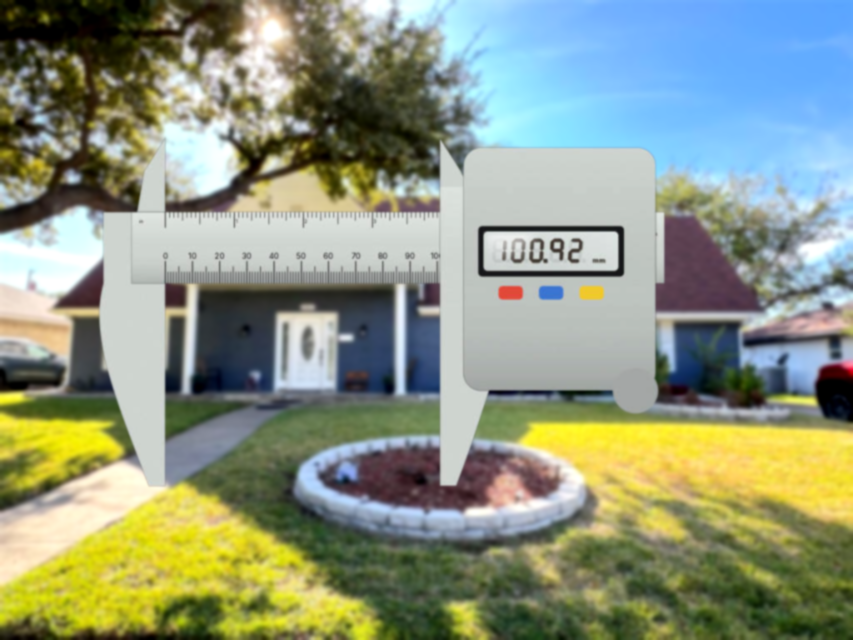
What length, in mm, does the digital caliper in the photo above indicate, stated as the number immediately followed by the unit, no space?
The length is 100.92mm
